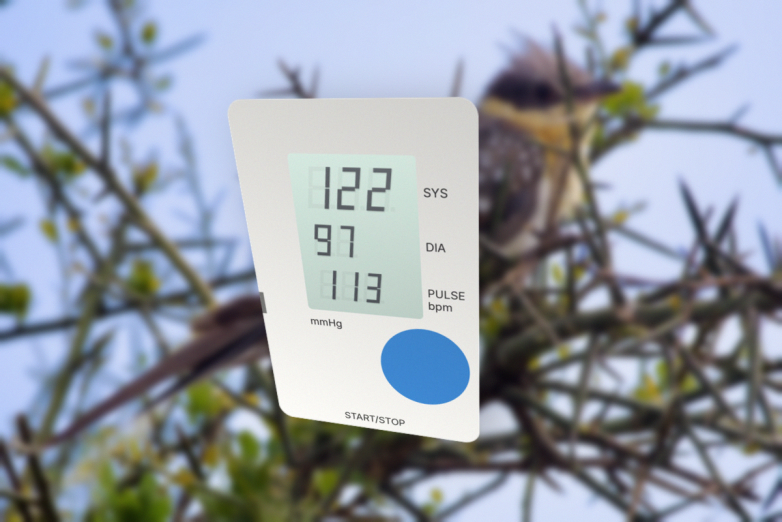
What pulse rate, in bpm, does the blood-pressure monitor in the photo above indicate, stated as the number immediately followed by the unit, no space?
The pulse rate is 113bpm
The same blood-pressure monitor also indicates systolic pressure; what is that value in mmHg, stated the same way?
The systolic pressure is 122mmHg
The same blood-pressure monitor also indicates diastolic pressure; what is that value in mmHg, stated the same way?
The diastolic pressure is 97mmHg
